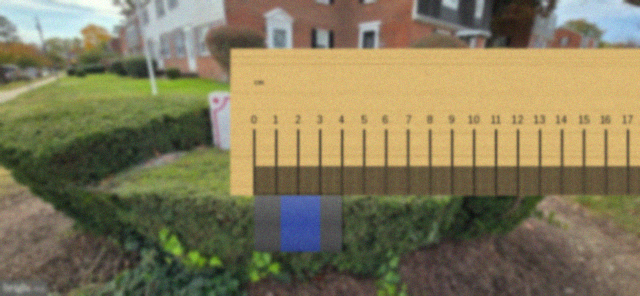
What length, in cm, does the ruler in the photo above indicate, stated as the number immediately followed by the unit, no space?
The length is 4cm
